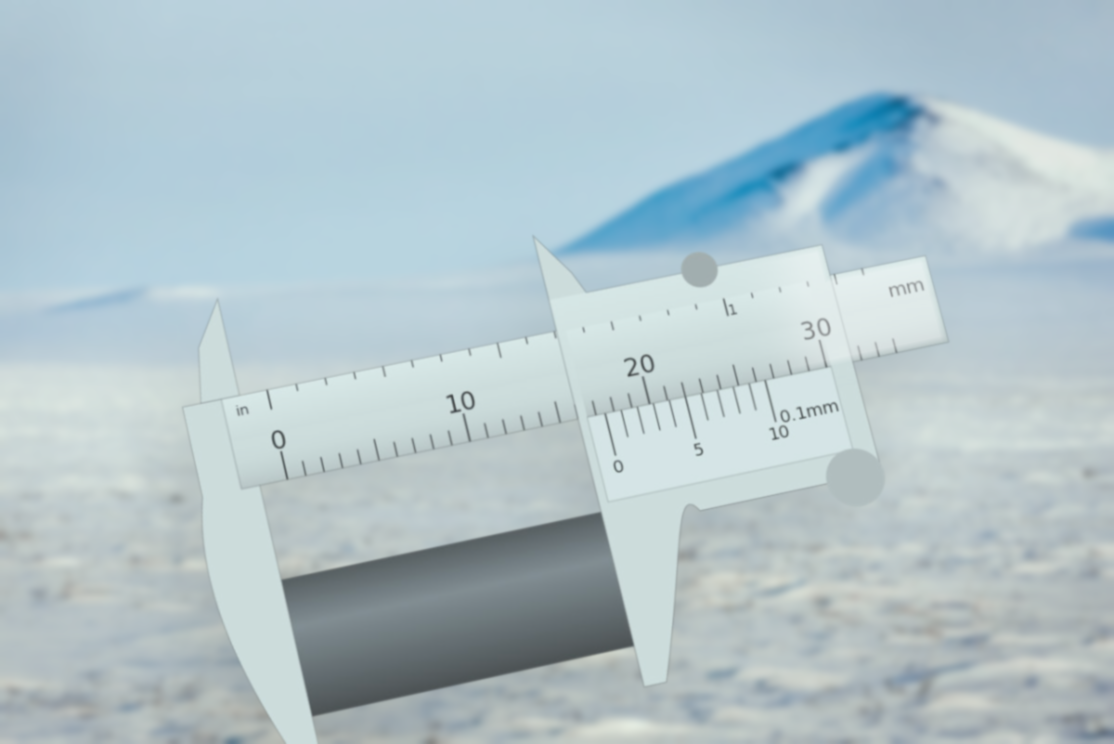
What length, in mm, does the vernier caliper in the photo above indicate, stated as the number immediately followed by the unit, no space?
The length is 17.5mm
